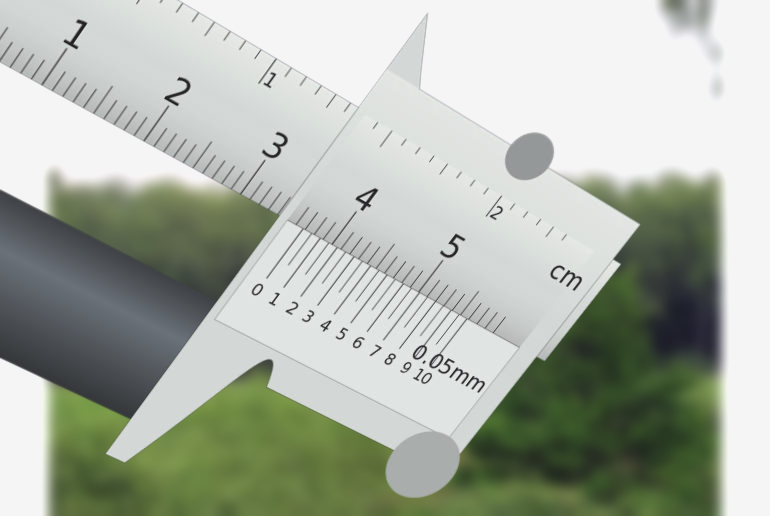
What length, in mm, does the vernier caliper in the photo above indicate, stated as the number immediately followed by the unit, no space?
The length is 36.8mm
